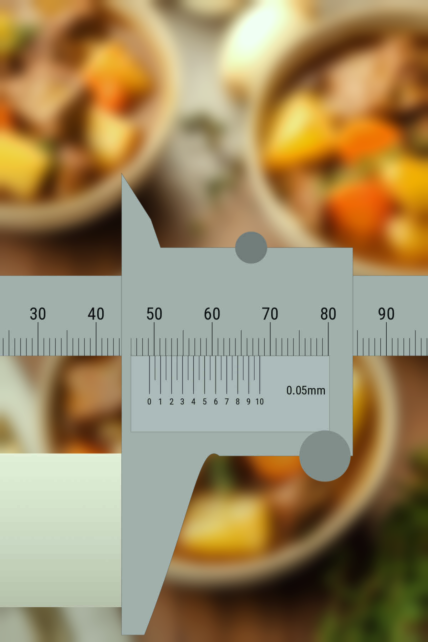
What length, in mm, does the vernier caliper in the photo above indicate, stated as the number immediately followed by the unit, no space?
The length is 49.2mm
